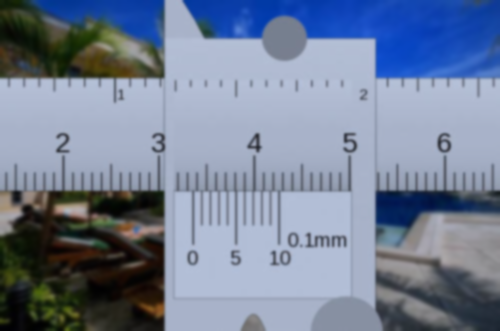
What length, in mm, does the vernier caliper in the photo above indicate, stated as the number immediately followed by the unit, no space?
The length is 33.6mm
